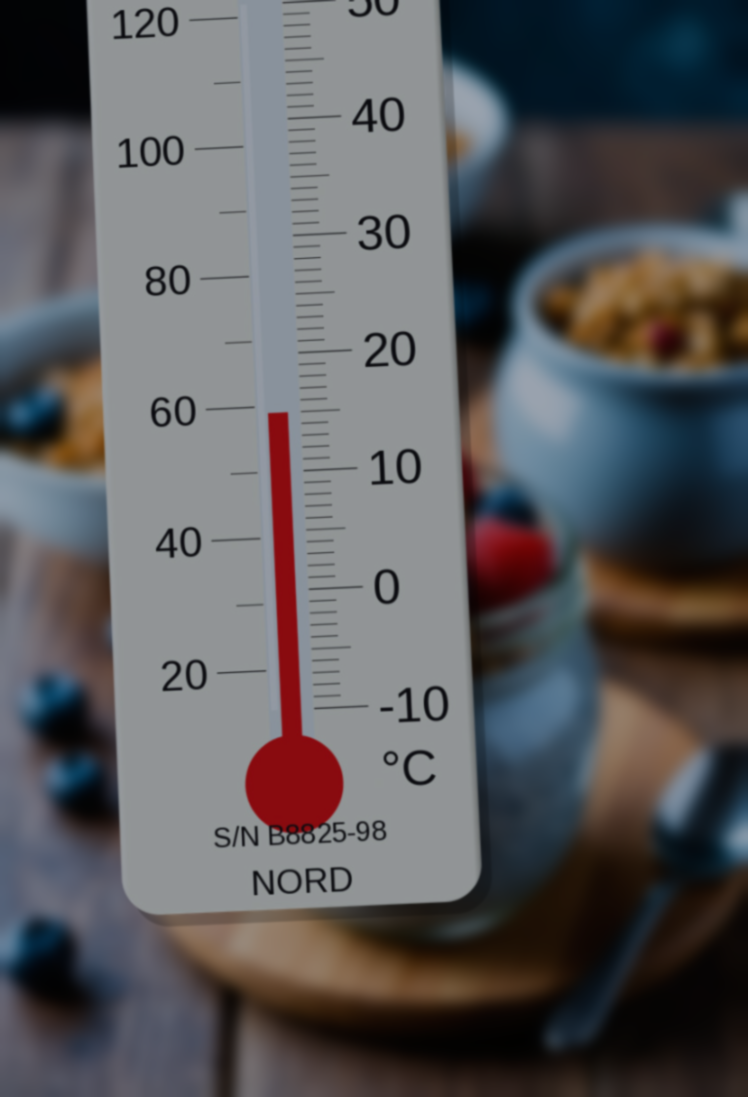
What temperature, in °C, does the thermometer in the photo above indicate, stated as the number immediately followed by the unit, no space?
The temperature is 15°C
